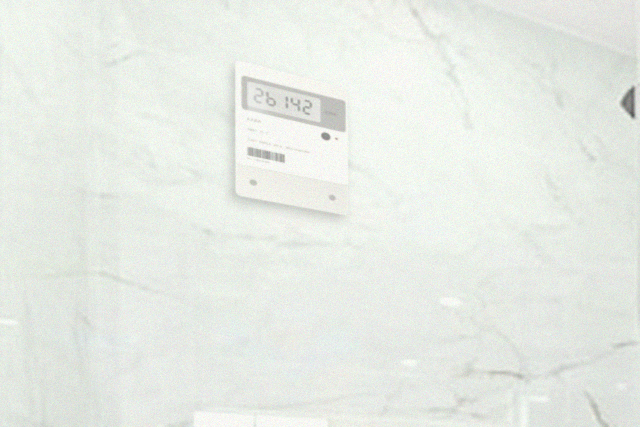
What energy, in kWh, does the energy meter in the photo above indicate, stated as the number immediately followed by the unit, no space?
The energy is 26142kWh
